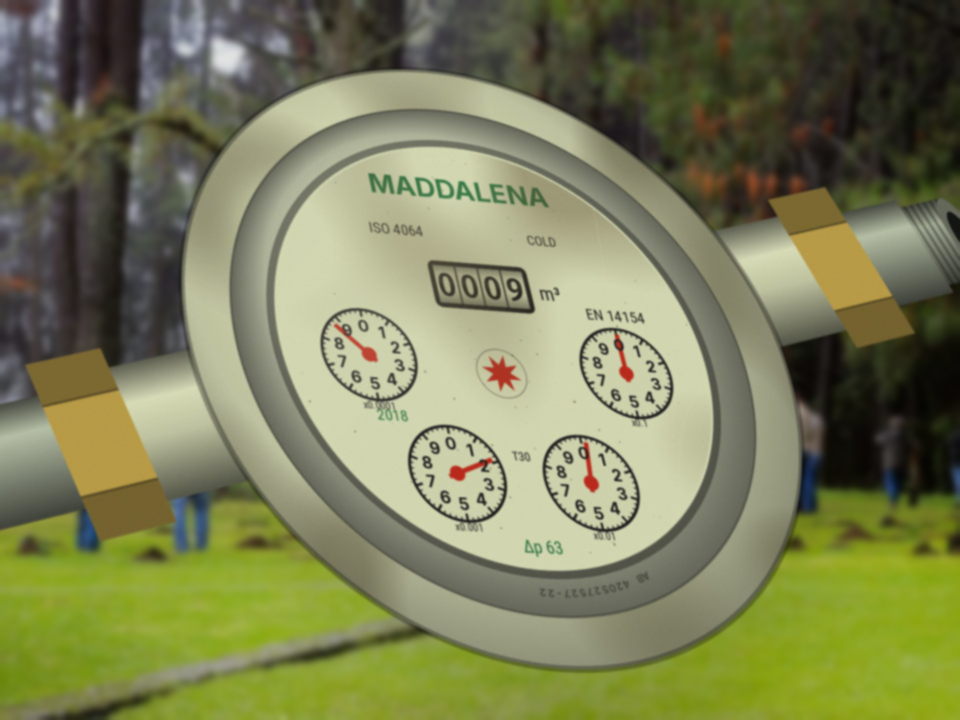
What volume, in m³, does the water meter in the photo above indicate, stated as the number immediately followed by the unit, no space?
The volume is 9.0018m³
